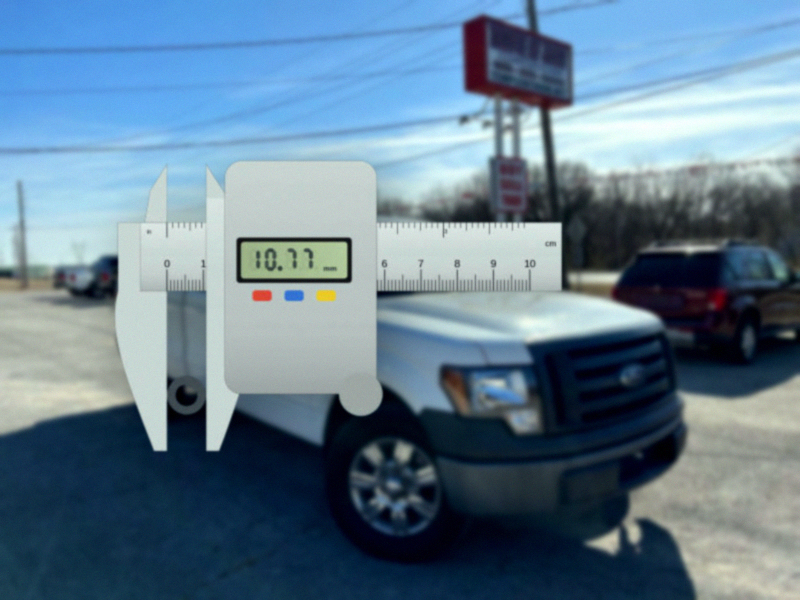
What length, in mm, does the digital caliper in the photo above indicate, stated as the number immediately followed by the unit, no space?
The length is 10.77mm
